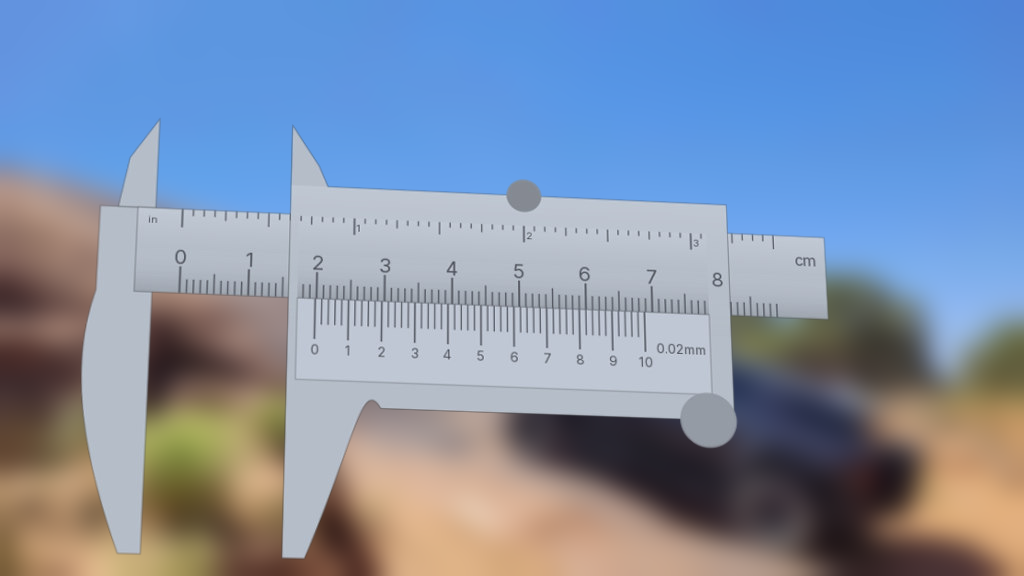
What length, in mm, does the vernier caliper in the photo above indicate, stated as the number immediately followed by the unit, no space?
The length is 19.8mm
